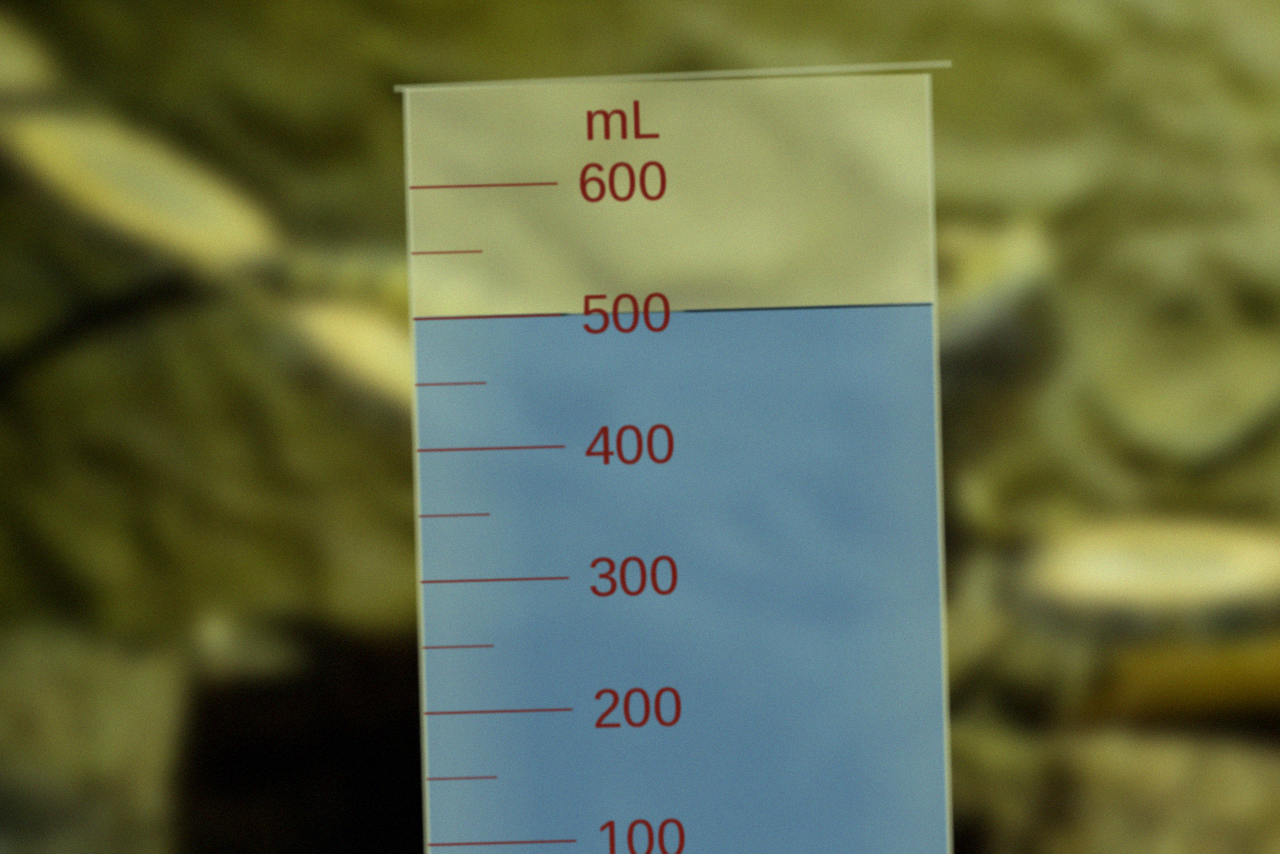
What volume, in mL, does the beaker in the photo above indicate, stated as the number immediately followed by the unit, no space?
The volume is 500mL
